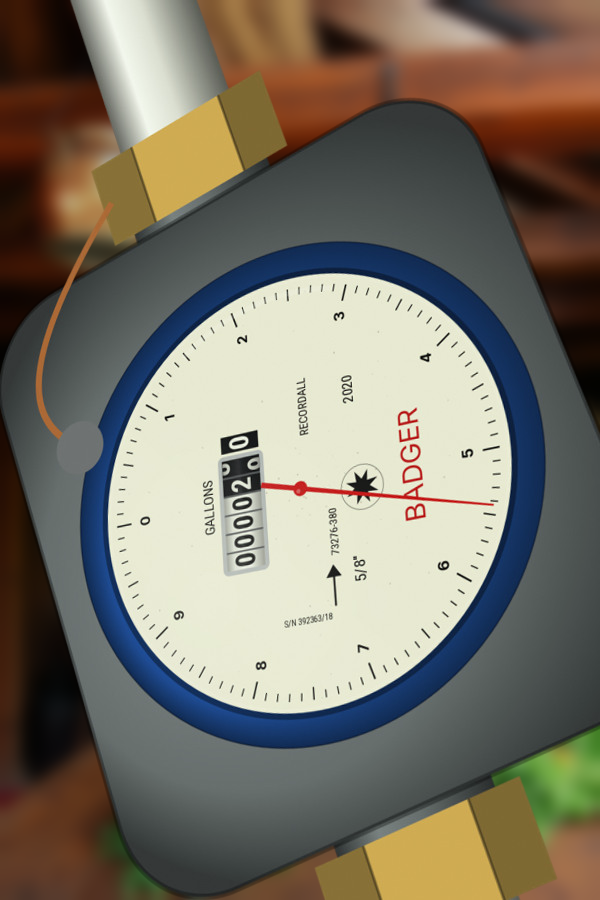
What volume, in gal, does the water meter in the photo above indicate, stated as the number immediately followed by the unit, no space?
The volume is 285.4gal
